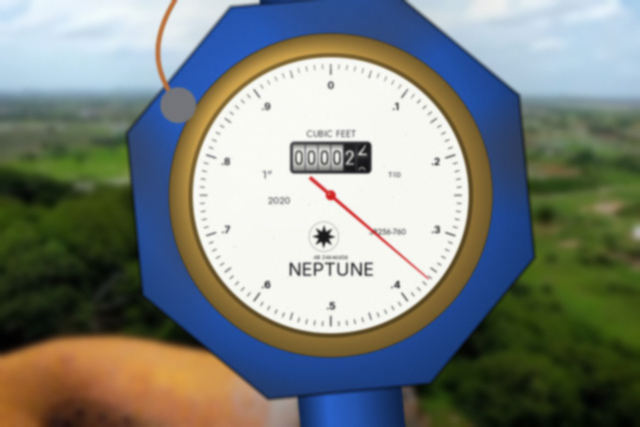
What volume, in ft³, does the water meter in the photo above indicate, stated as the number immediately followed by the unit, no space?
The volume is 22.36ft³
